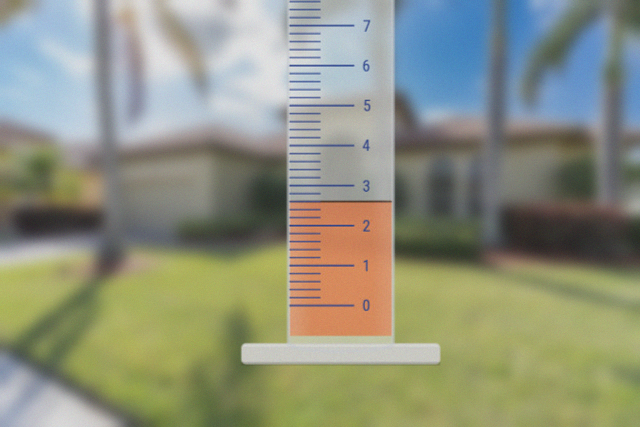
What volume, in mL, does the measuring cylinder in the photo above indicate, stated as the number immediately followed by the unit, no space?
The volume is 2.6mL
